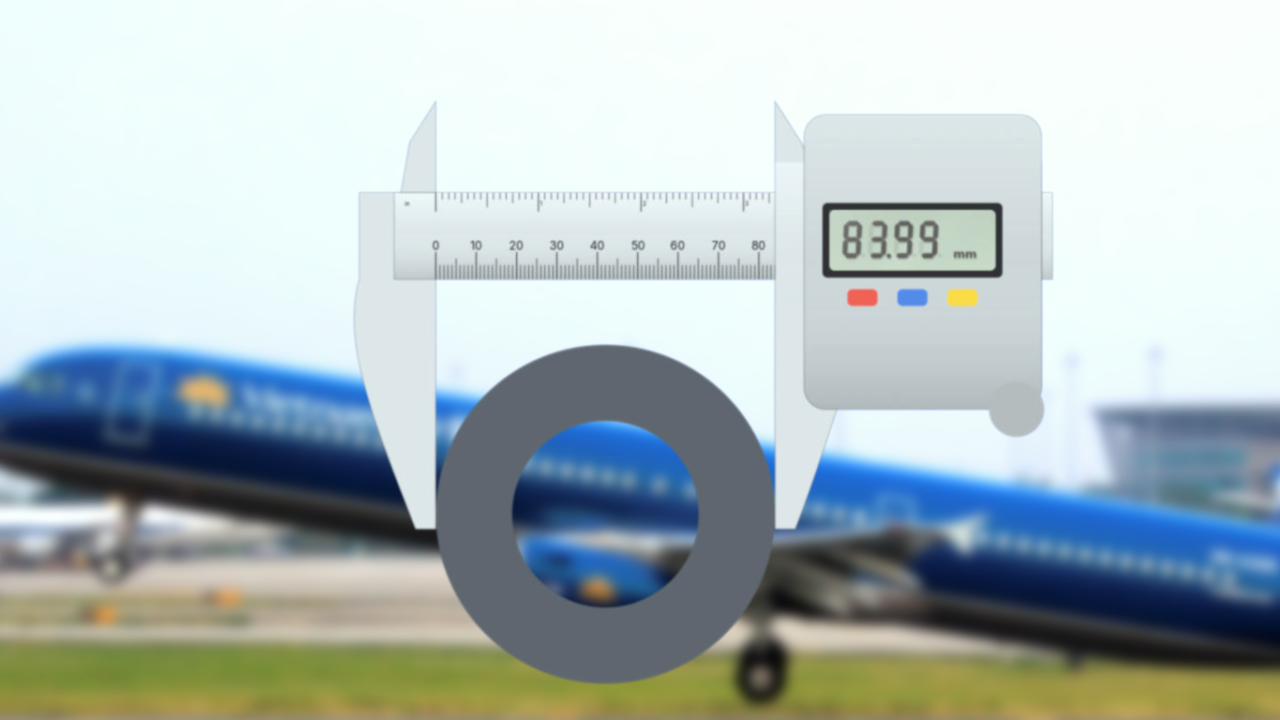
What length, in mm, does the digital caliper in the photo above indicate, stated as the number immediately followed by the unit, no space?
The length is 83.99mm
